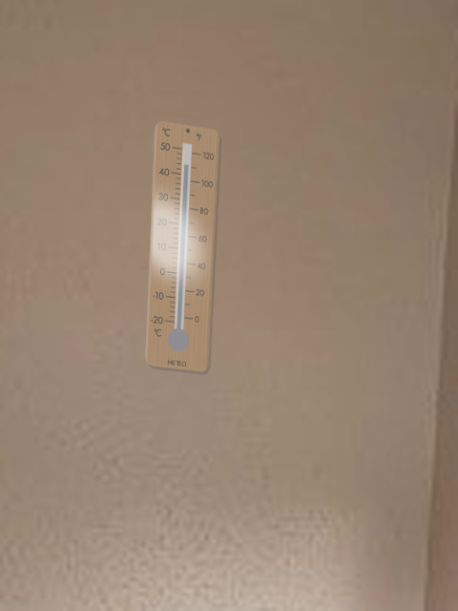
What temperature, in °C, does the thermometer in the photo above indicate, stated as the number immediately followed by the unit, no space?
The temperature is 44°C
